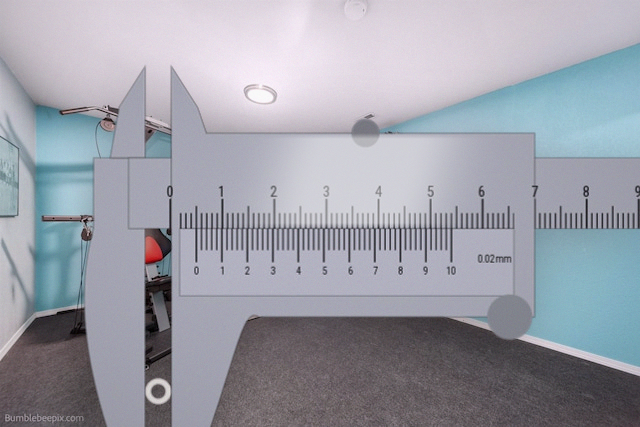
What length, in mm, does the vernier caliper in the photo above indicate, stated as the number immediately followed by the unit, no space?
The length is 5.0mm
